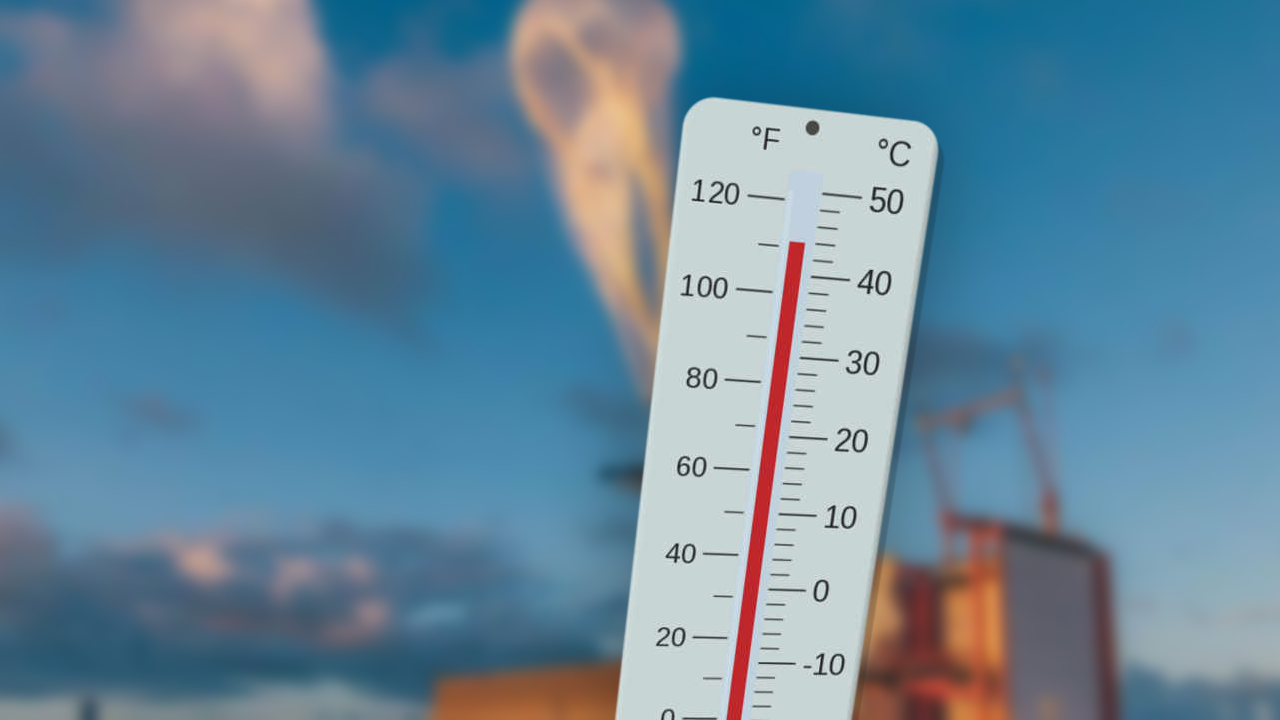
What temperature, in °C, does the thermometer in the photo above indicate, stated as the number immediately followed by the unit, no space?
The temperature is 44°C
